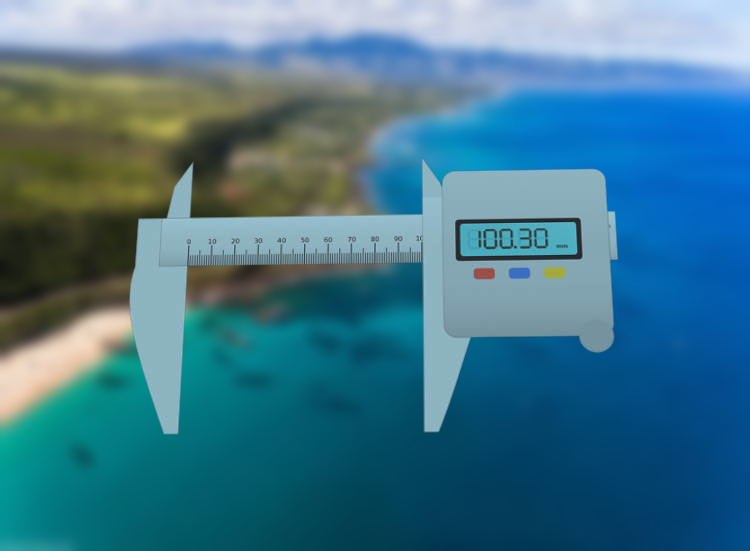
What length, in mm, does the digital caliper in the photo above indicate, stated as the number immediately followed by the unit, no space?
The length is 100.30mm
